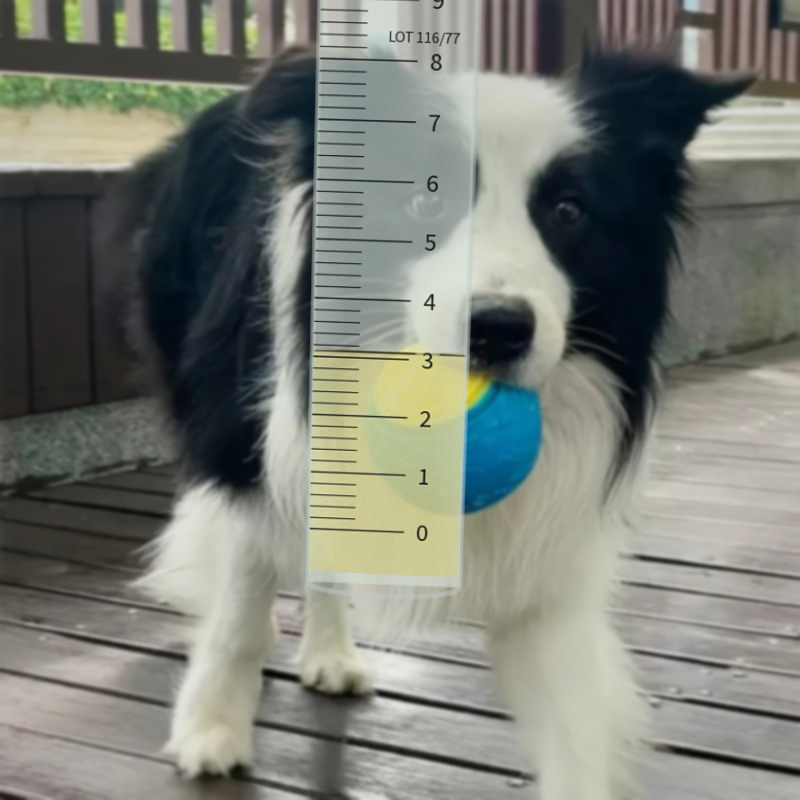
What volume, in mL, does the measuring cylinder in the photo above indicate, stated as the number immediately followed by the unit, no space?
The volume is 3.1mL
